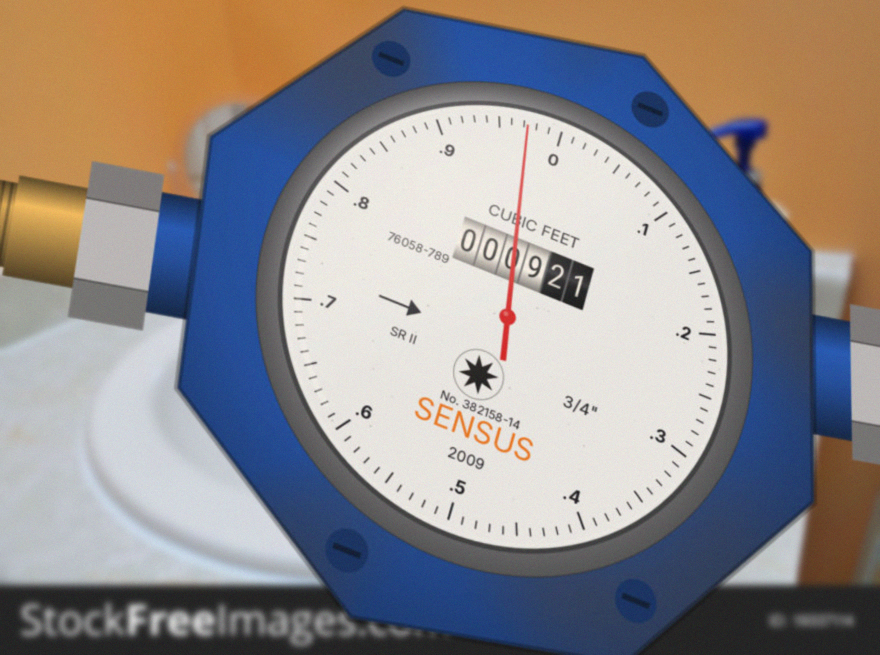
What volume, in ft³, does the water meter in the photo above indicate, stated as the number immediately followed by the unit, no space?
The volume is 920.97ft³
